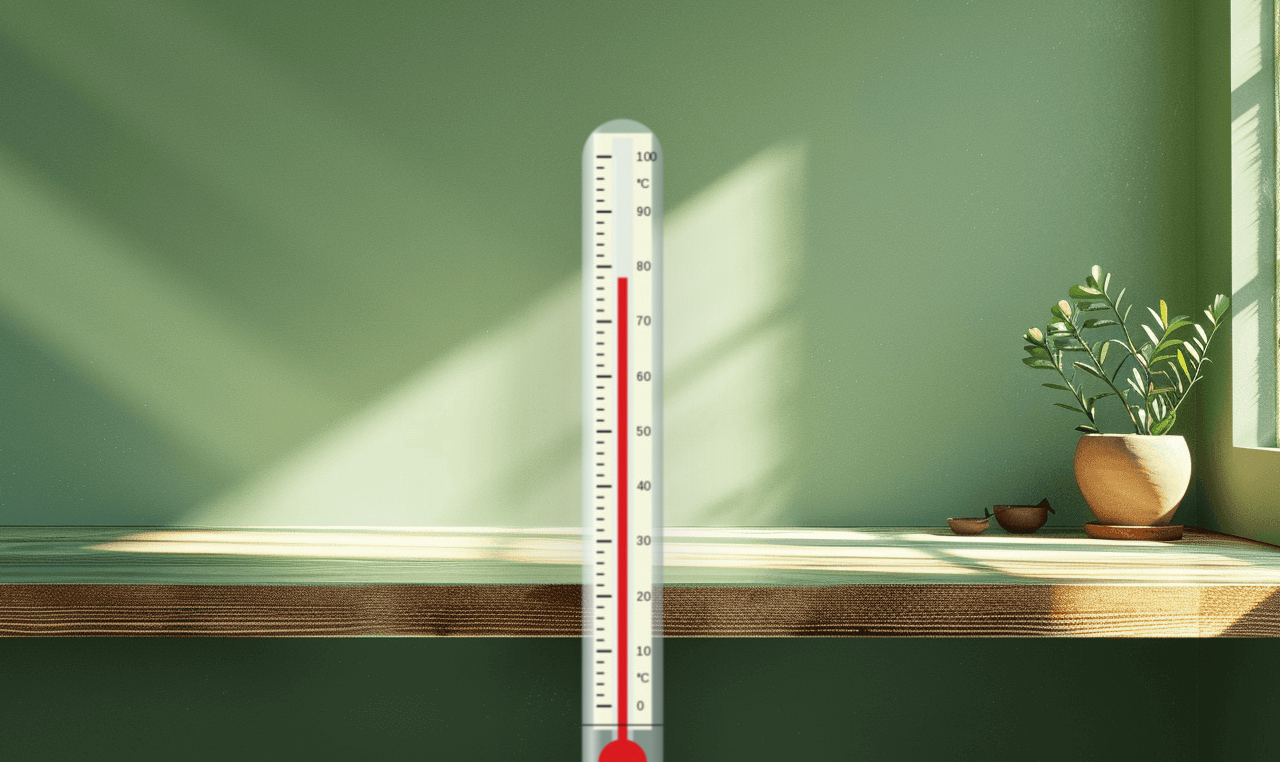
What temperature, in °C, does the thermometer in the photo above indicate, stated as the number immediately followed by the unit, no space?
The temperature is 78°C
